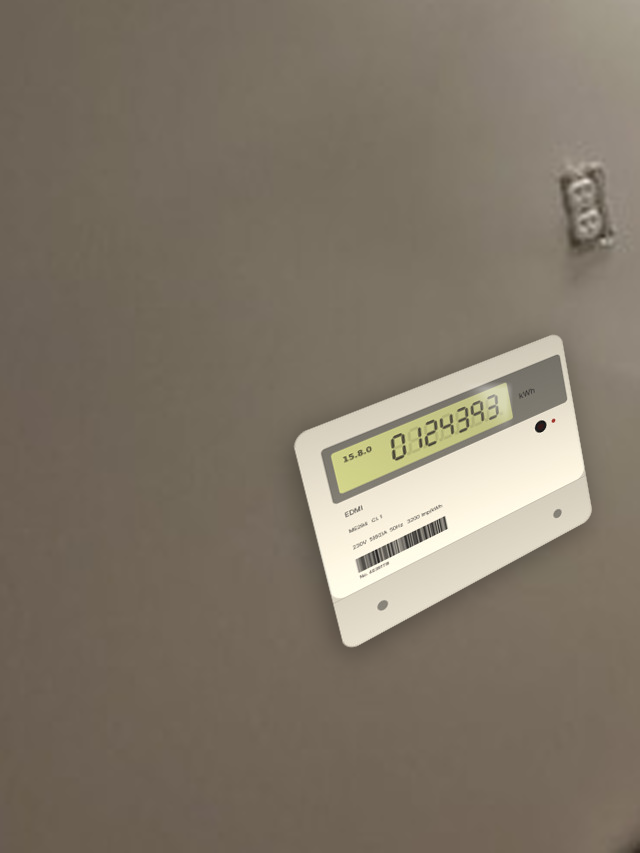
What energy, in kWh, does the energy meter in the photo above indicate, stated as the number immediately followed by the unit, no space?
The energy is 124393kWh
